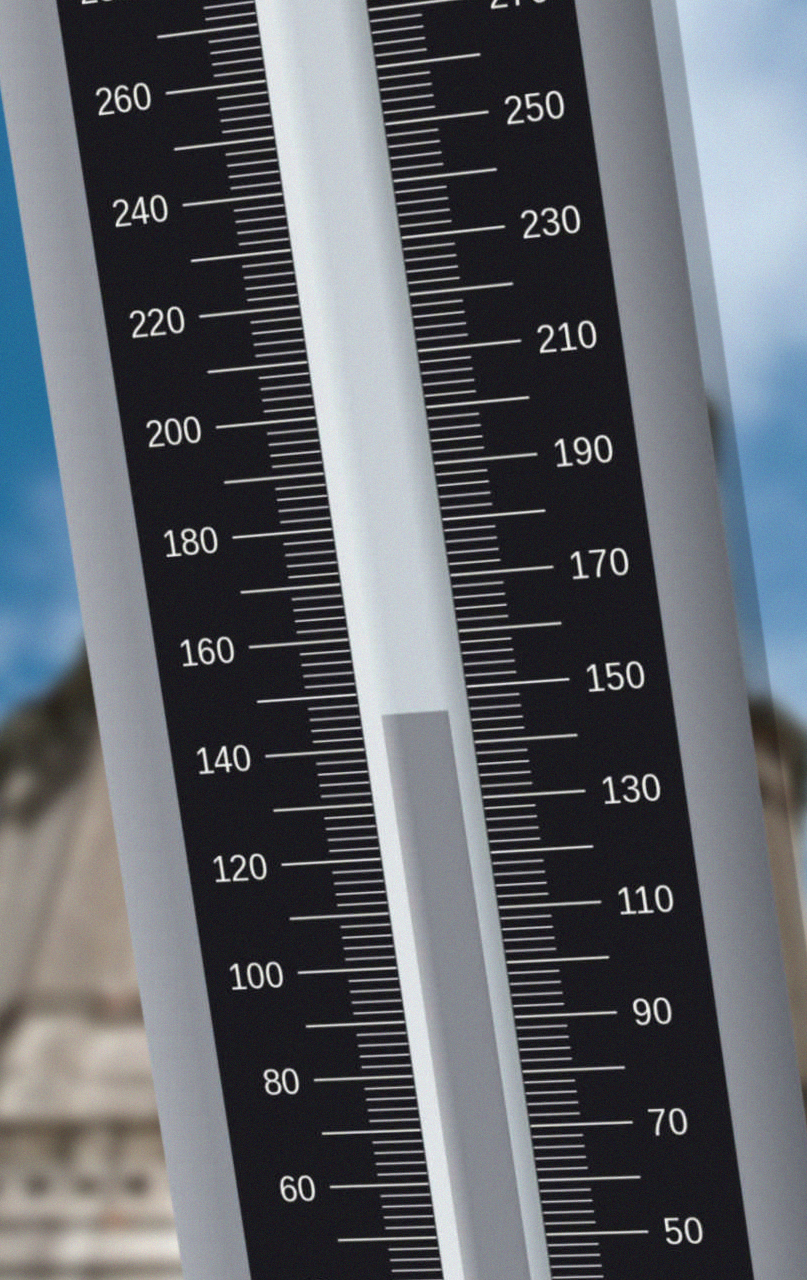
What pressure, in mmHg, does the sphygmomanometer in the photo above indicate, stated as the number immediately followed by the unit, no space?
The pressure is 146mmHg
